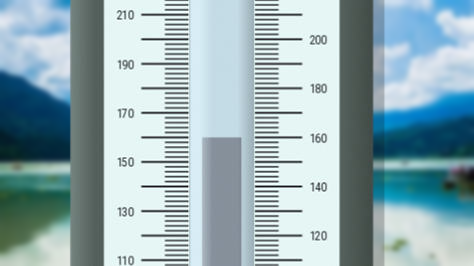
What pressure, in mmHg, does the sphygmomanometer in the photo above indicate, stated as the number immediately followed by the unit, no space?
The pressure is 160mmHg
